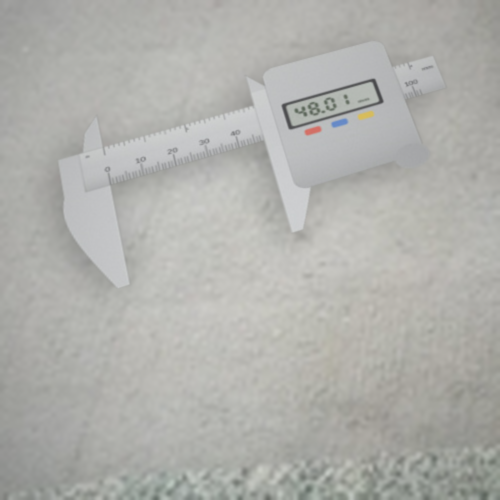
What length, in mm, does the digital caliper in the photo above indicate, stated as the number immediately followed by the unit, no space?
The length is 48.01mm
